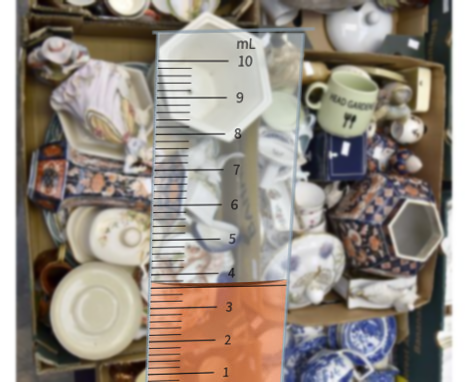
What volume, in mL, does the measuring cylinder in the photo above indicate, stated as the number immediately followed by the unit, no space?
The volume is 3.6mL
